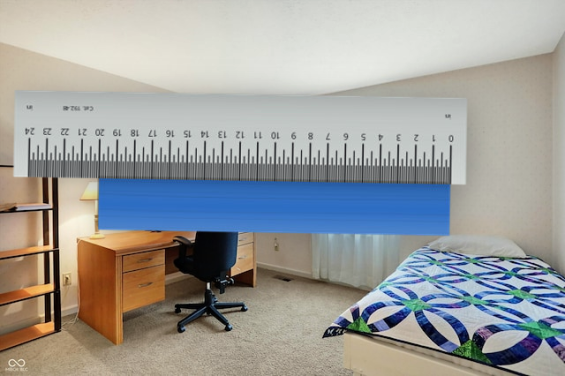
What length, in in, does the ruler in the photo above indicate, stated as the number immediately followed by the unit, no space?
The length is 20in
